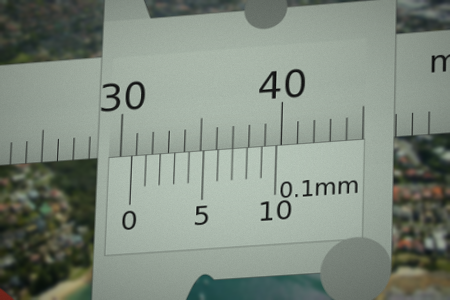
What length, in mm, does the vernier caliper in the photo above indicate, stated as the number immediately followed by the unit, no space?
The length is 30.7mm
